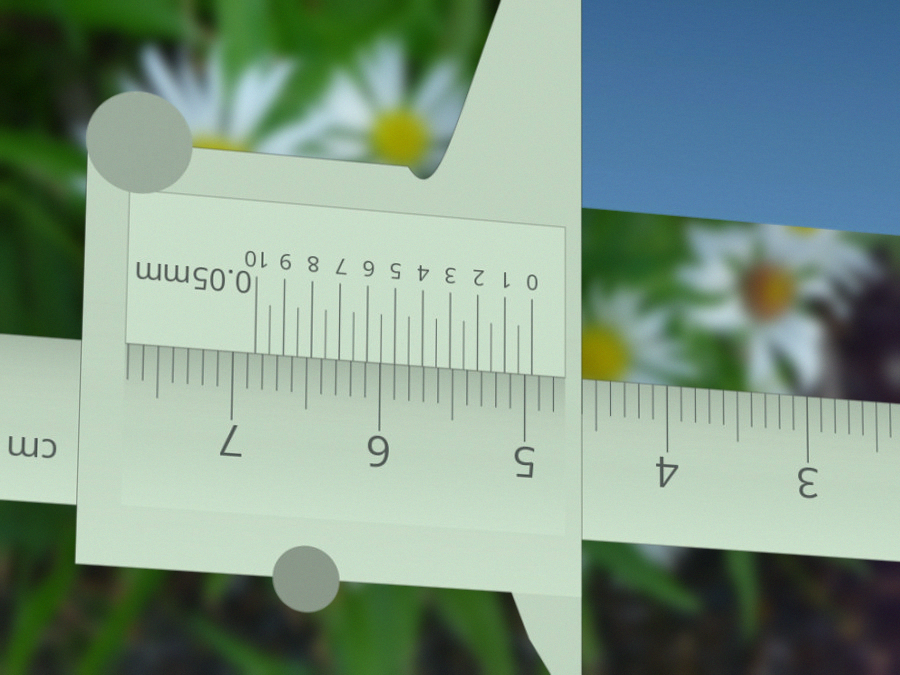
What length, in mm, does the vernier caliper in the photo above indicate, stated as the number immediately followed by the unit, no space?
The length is 49.5mm
